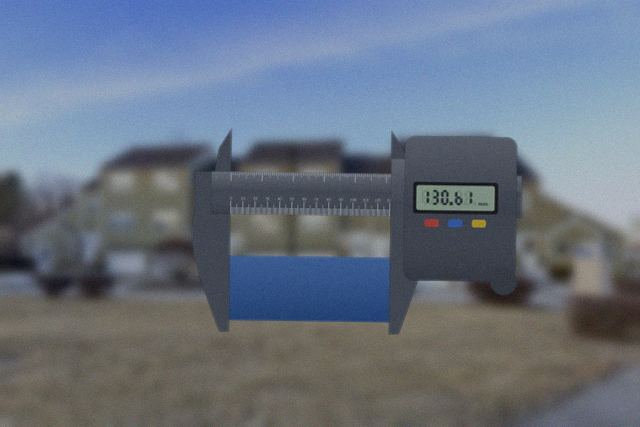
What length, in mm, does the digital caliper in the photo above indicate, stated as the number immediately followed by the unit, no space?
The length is 130.61mm
